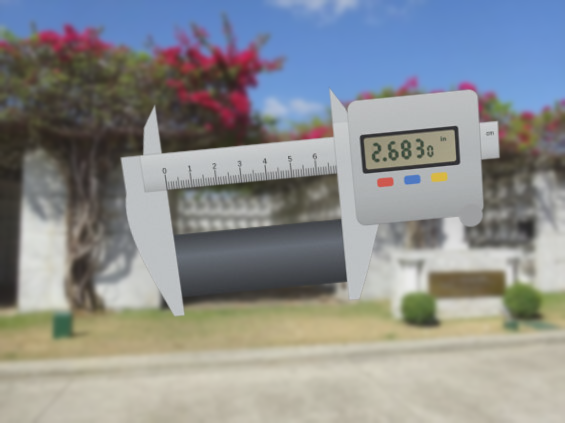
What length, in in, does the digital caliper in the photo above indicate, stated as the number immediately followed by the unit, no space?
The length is 2.6830in
